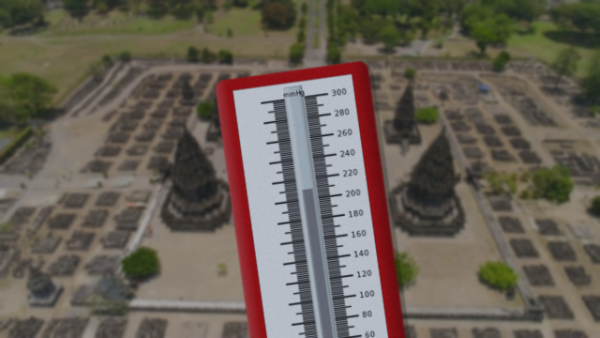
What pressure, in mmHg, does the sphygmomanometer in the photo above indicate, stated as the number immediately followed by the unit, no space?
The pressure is 210mmHg
